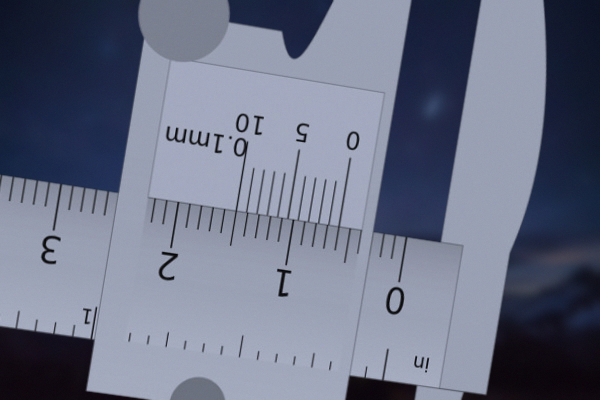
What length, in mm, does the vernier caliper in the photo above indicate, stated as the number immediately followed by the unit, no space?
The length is 6.0mm
